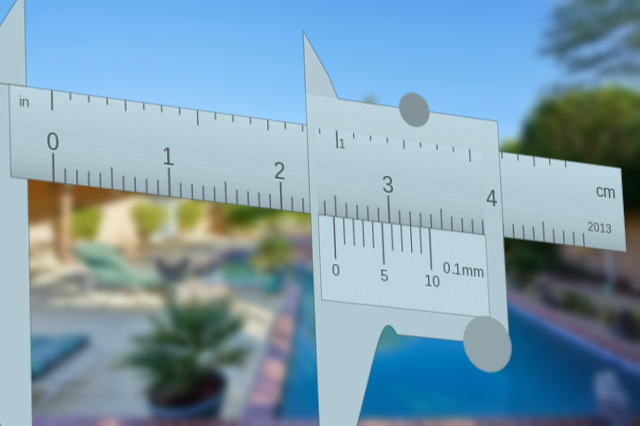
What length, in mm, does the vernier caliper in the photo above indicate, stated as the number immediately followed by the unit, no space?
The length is 24.8mm
